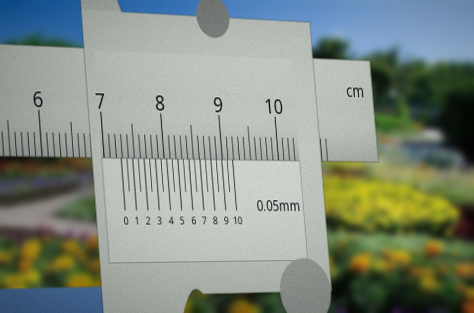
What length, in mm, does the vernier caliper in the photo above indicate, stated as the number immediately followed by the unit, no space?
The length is 72.8mm
